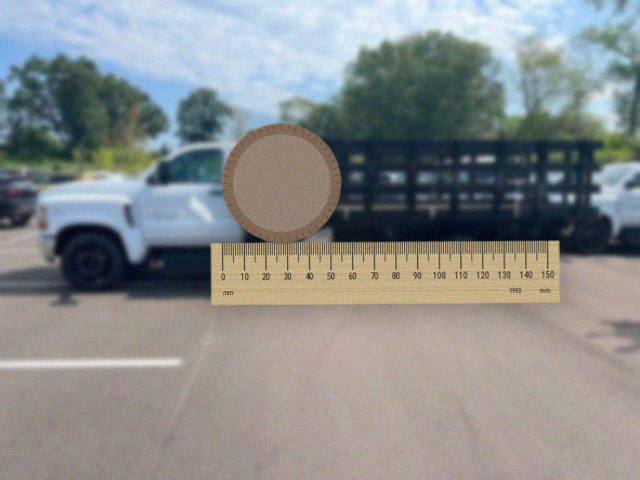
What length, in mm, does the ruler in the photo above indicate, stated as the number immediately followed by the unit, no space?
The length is 55mm
